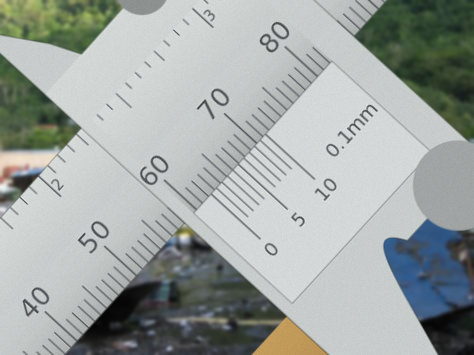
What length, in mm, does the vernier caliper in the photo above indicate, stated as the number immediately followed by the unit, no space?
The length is 62.4mm
